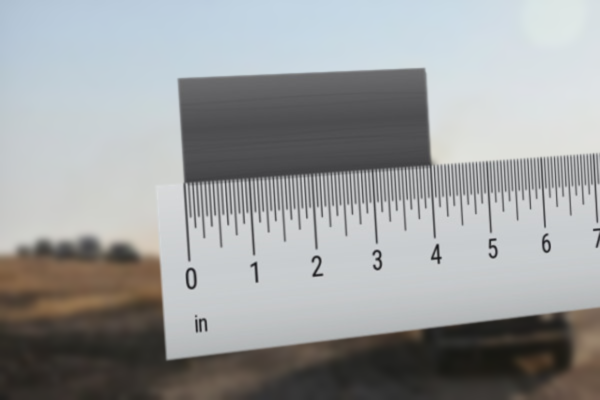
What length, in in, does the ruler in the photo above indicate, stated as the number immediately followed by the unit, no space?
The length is 4in
